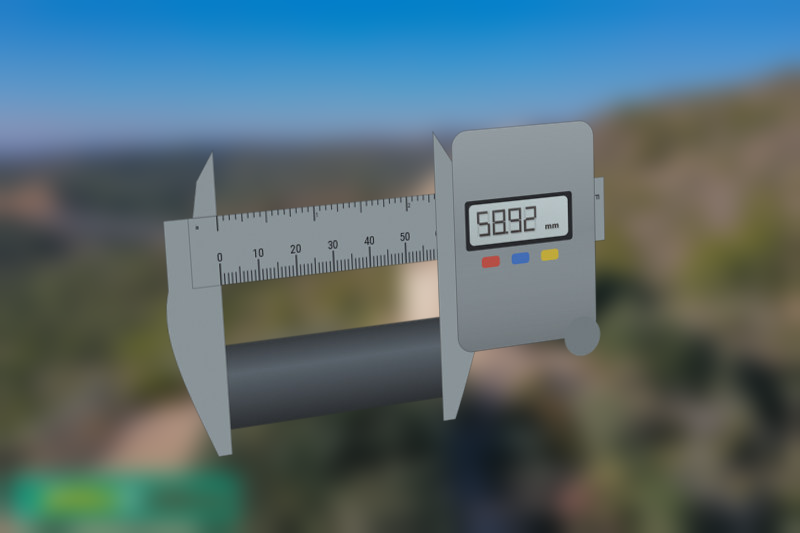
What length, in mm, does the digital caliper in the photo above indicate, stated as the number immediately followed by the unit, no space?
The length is 58.92mm
